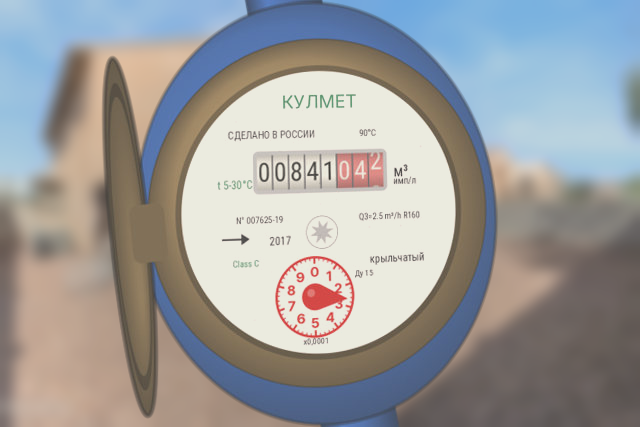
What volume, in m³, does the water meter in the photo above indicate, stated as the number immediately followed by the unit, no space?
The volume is 841.0422m³
